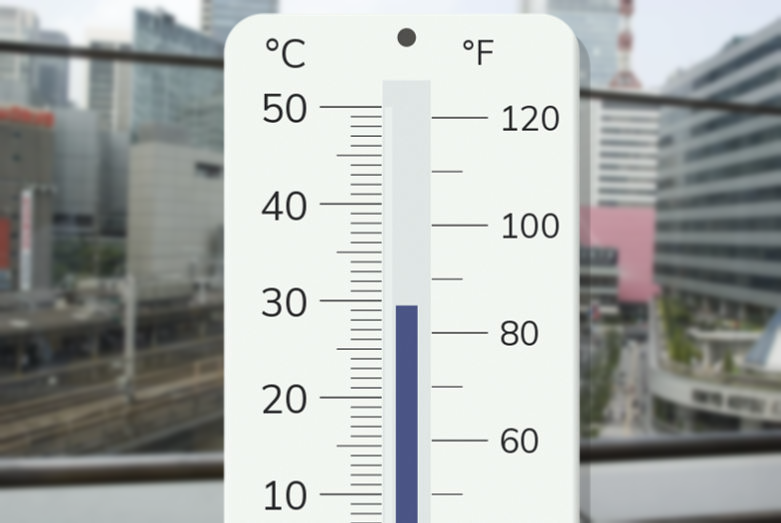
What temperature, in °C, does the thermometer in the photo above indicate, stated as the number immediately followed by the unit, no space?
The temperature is 29.5°C
